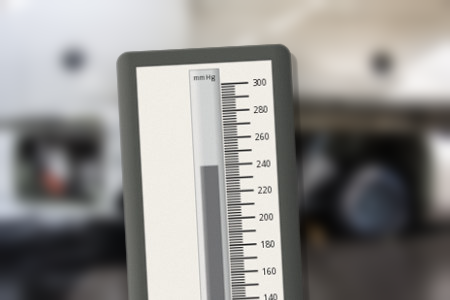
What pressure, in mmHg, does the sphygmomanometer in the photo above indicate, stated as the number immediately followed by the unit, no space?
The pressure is 240mmHg
